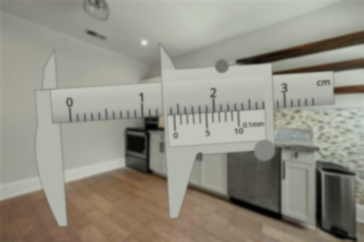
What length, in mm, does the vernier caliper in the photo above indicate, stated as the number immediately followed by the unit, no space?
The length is 14.4mm
